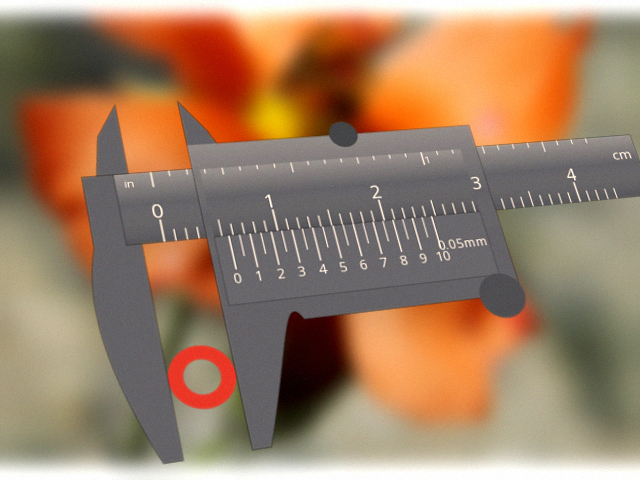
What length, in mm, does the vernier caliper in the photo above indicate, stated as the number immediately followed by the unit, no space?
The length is 5.6mm
